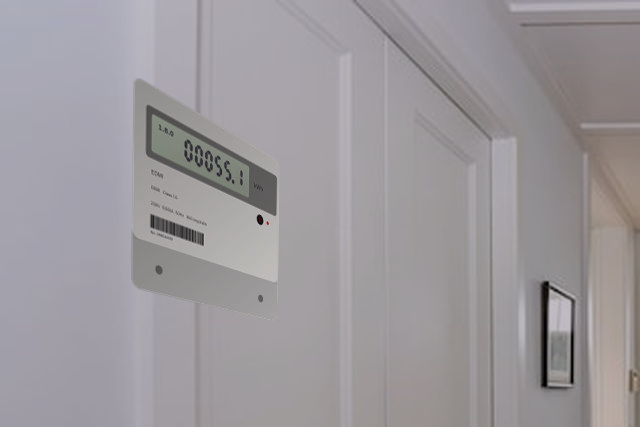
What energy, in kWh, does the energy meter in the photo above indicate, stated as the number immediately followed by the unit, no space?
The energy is 55.1kWh
